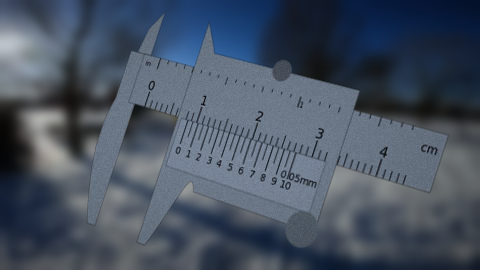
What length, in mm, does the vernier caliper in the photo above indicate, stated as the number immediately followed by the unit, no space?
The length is 8.4mm
